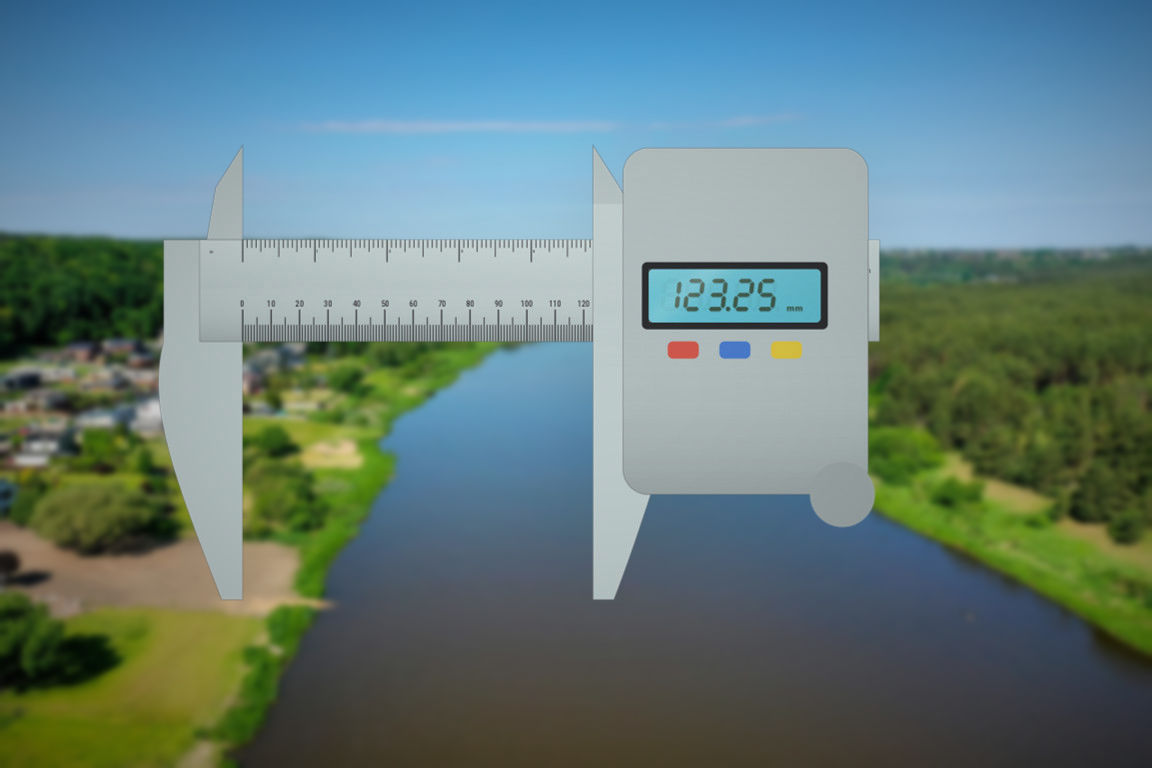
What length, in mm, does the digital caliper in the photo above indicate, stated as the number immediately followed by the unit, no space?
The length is 123.25mm
